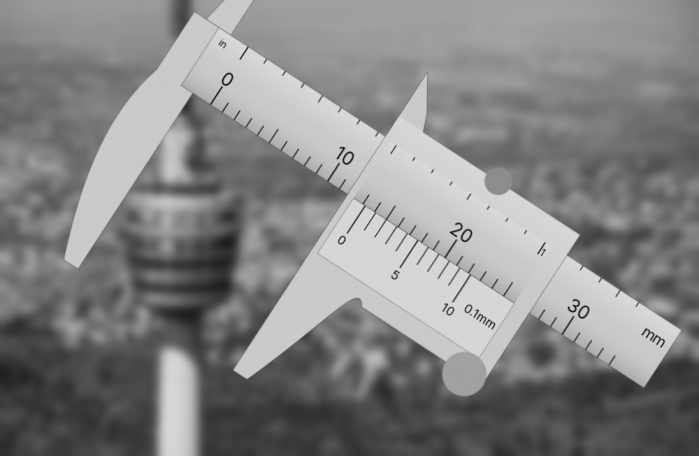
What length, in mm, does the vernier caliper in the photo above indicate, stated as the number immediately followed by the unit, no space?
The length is 13.2mm
